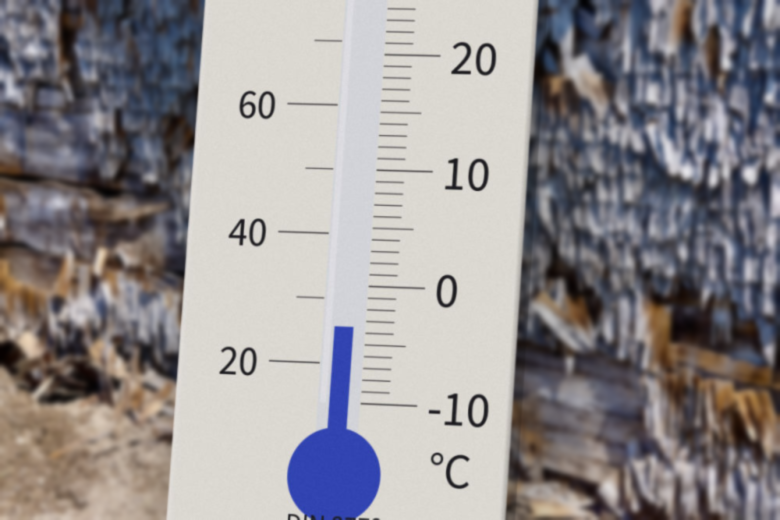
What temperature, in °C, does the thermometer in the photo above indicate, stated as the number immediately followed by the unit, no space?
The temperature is -3.5°C
